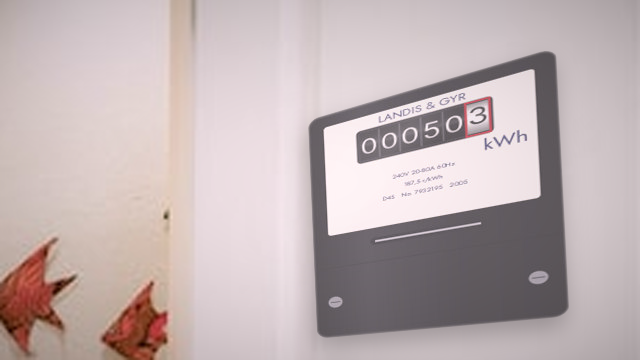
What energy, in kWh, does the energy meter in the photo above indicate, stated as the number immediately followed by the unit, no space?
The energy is 50.3kWh
